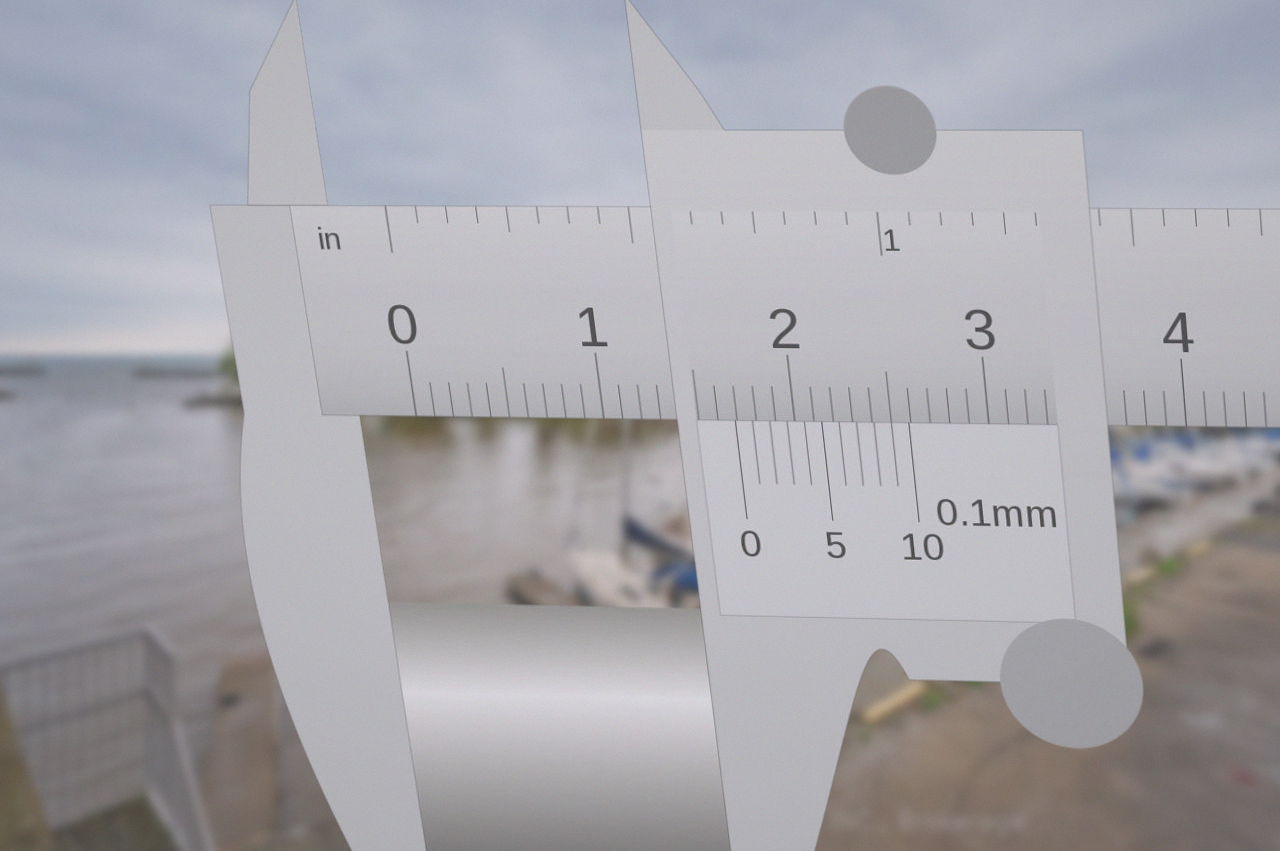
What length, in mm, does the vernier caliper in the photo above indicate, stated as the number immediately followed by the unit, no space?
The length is 16.9mm
